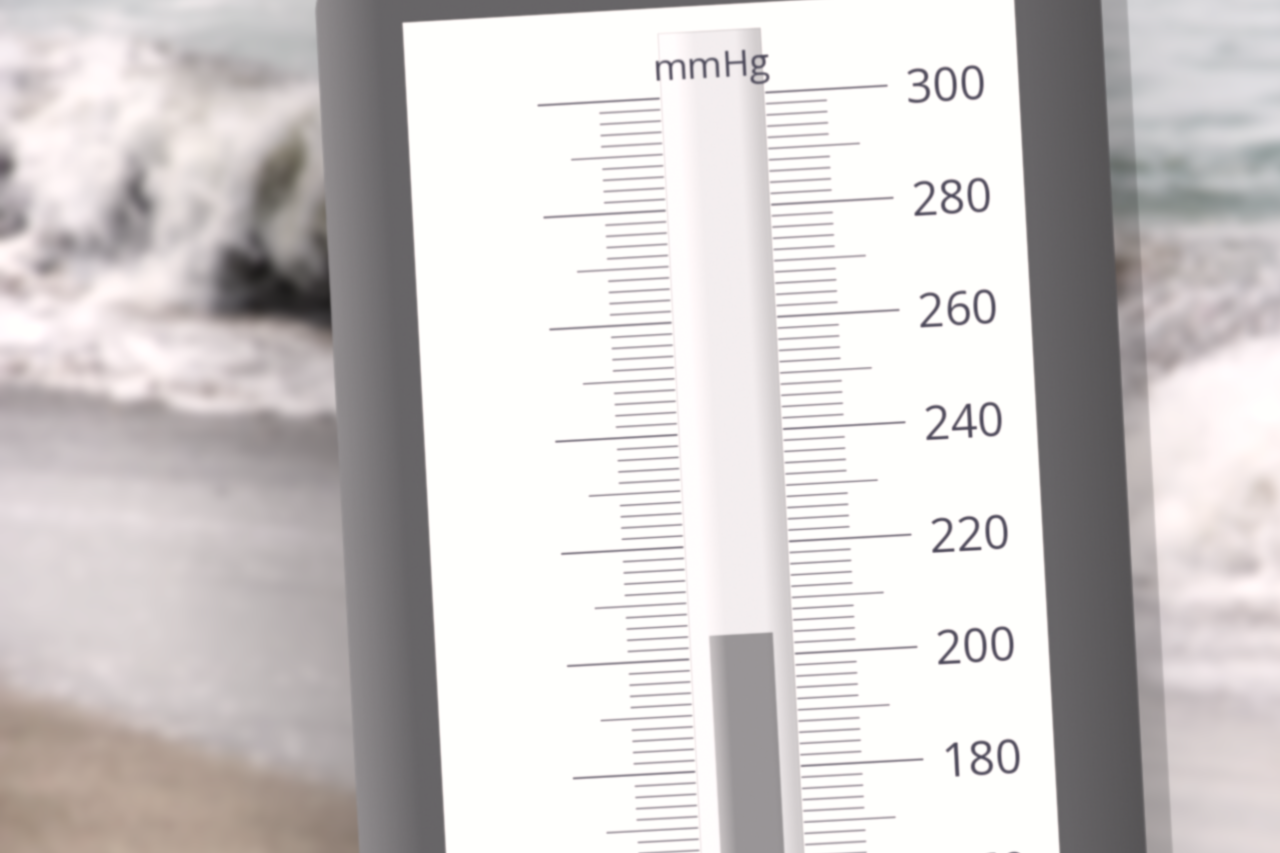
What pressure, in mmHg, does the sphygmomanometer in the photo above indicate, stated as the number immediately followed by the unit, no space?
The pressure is 204mmHg
